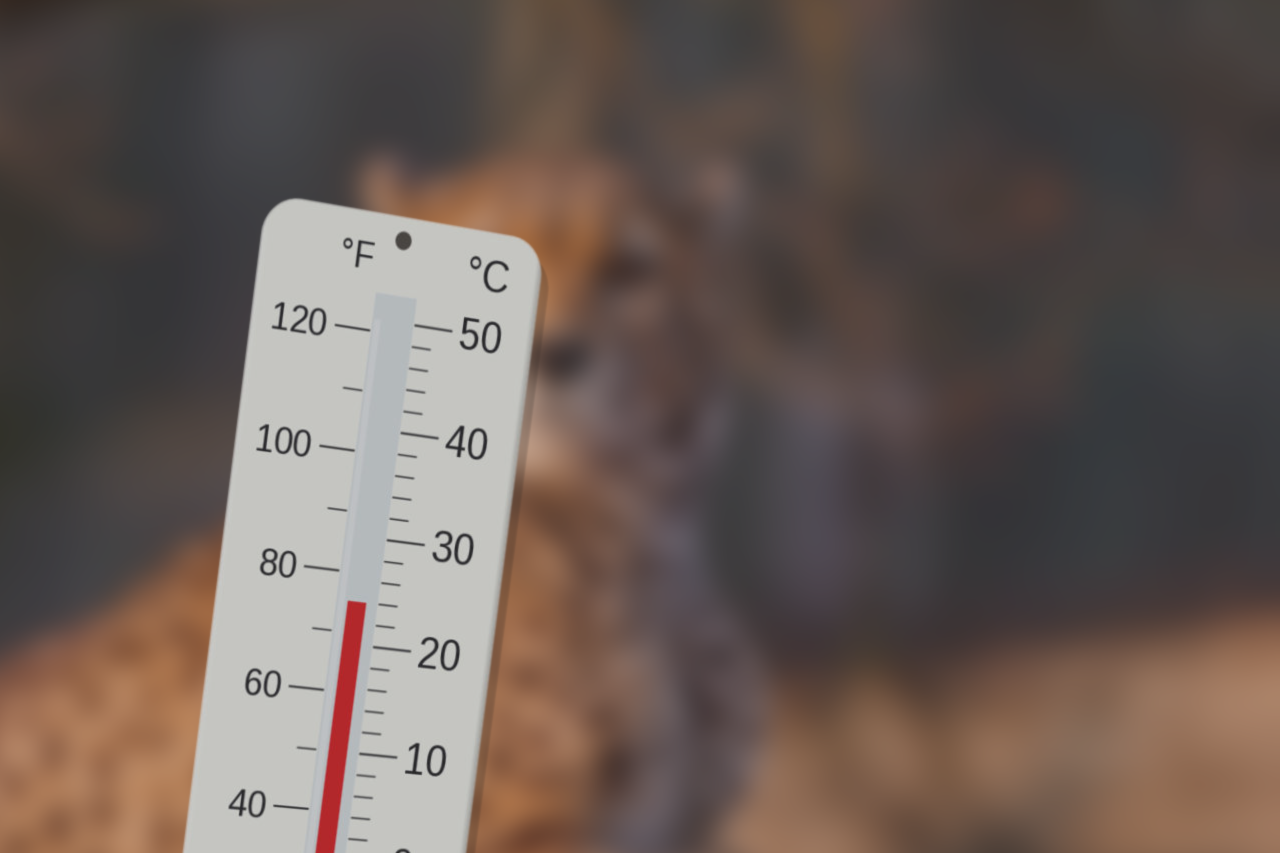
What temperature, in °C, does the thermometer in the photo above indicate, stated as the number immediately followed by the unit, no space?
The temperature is 24°C
